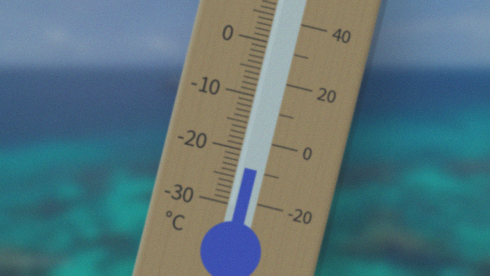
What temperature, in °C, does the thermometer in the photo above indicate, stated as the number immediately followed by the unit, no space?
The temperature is -23°C
